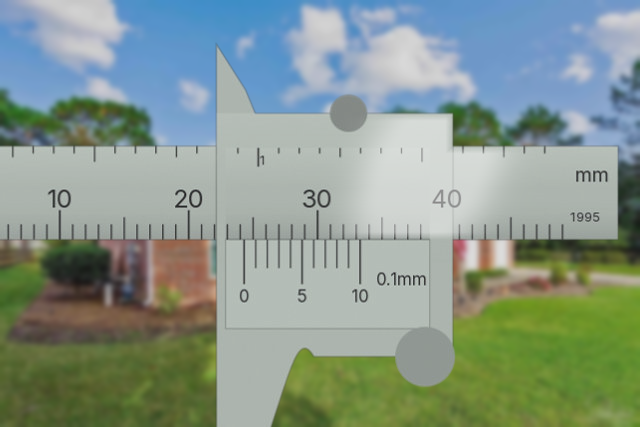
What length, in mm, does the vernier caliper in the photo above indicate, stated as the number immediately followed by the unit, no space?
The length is 24.3mm
